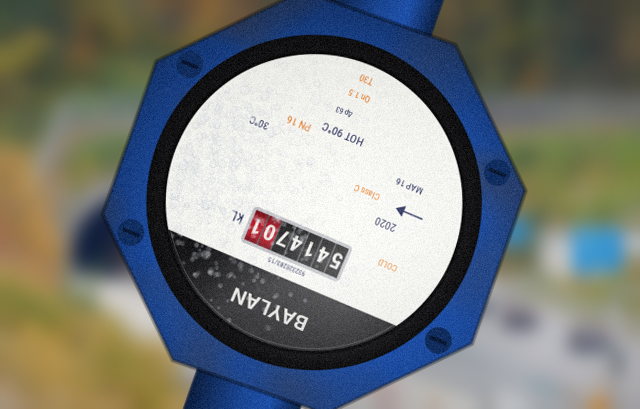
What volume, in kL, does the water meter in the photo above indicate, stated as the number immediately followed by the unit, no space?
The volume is 54147.01kL
